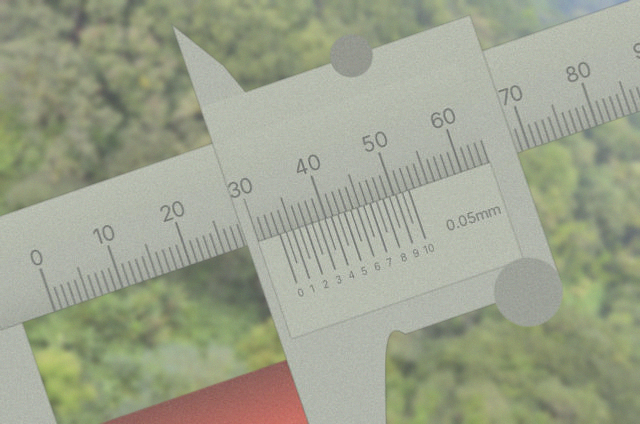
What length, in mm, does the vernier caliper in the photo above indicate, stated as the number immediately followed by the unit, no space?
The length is 33.2mm
